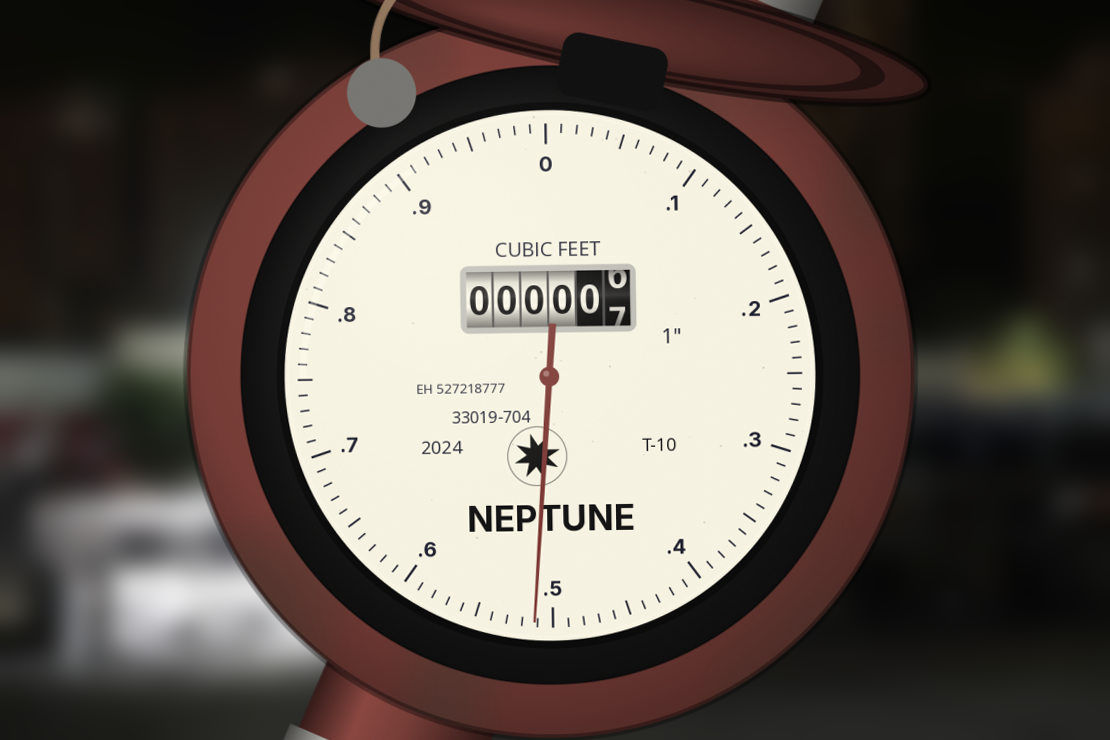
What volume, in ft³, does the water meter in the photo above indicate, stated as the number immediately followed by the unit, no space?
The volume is 6.51ft³
